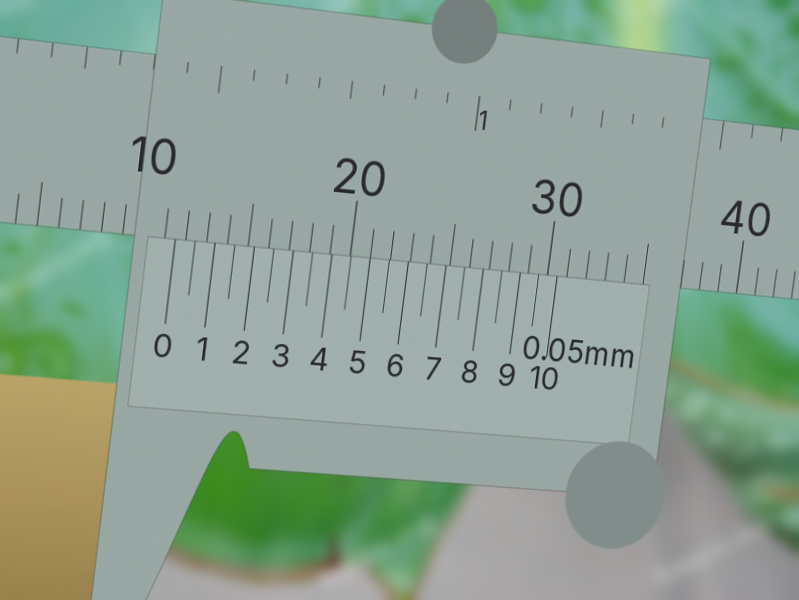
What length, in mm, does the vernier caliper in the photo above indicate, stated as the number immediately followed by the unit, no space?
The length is 11.5mm
